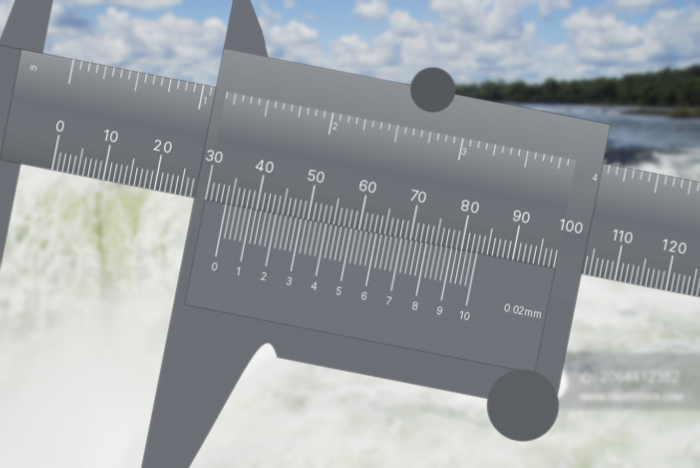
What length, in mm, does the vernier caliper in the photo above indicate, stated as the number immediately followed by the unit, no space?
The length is 34.0mm
